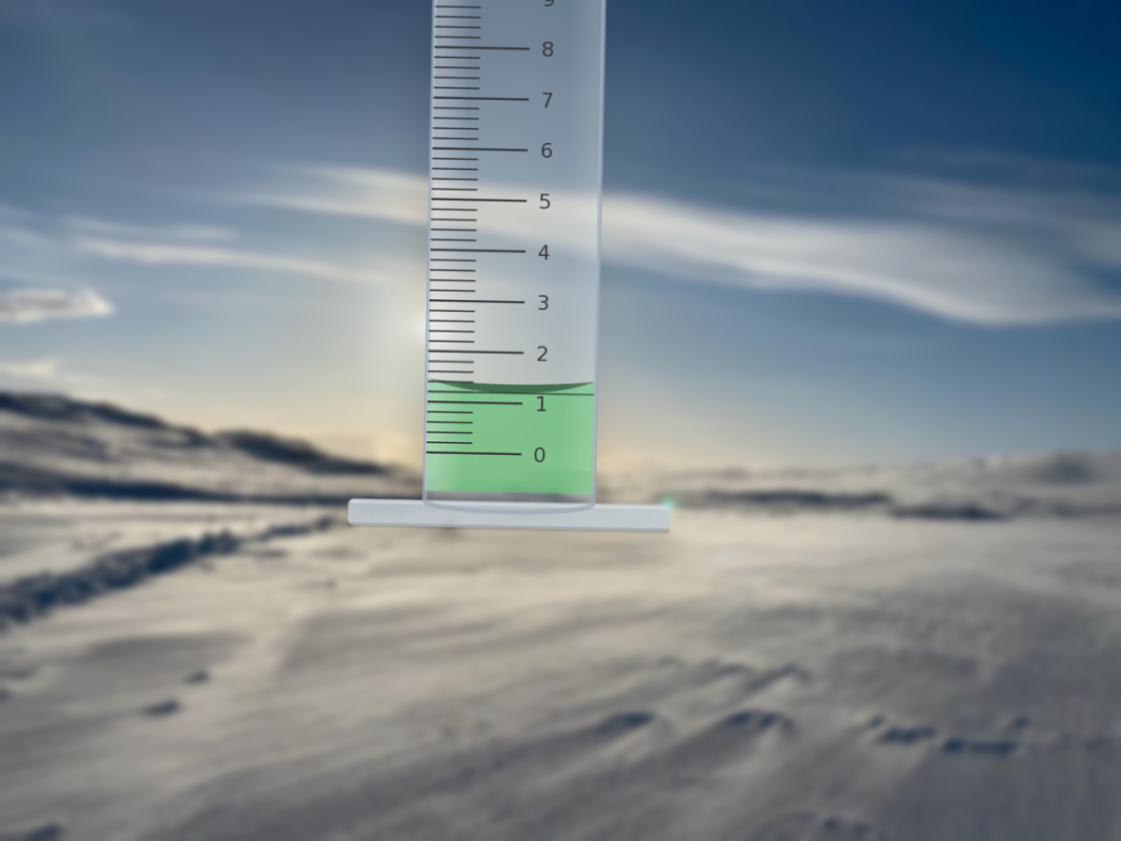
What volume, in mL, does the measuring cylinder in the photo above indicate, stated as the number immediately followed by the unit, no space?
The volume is 1.2mL
